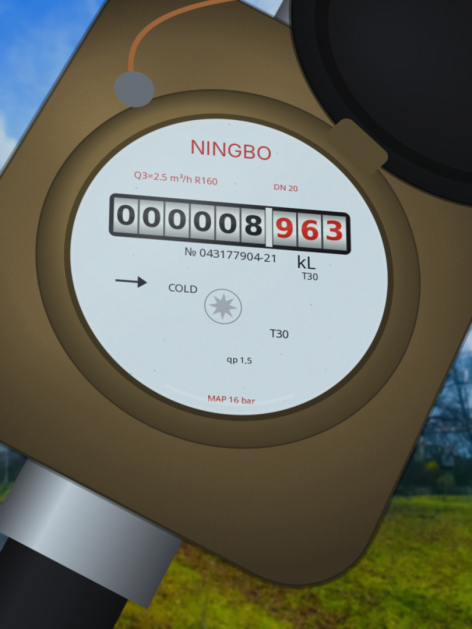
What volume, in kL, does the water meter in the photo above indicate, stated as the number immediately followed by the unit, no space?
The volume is 8.963kL
